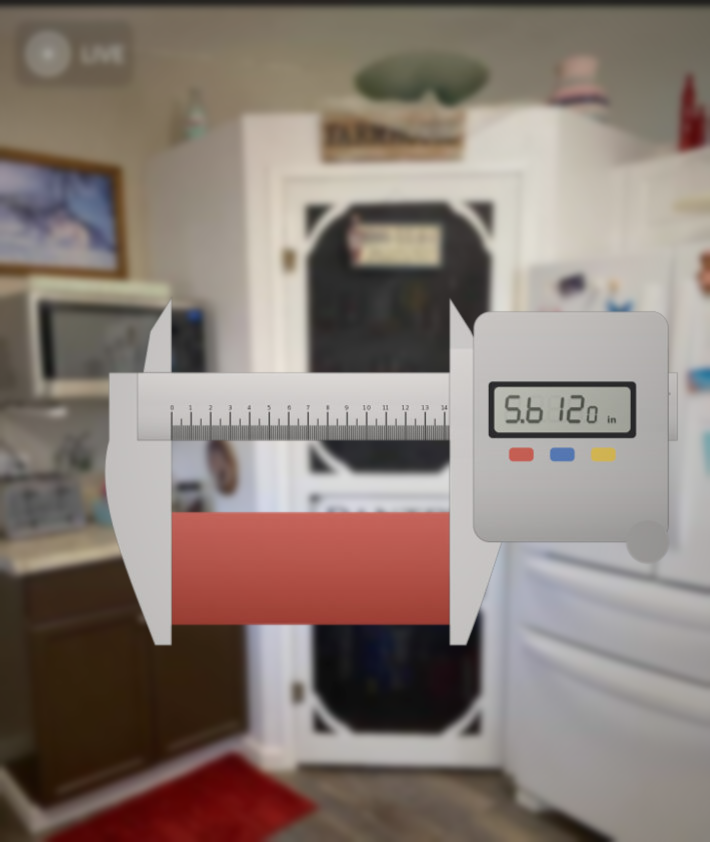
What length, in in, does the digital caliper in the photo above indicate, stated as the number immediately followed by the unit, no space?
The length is 5.6120in
